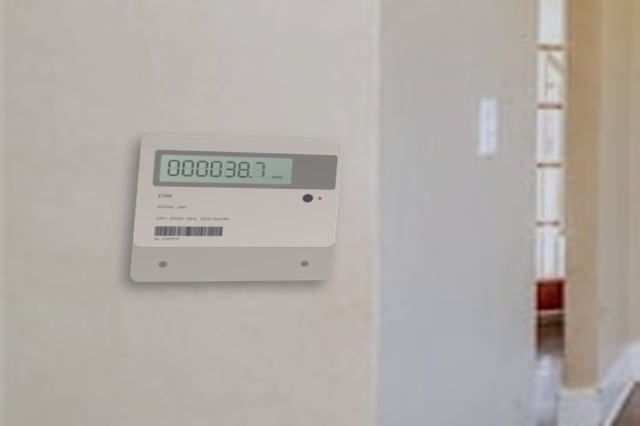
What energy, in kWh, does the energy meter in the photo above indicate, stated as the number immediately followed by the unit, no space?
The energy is 38.7kWh
